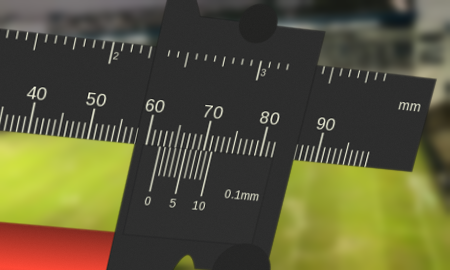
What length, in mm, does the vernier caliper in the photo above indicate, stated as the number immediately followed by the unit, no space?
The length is 62.4mm
